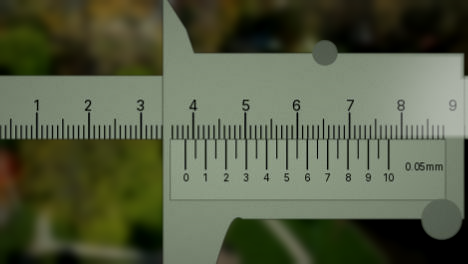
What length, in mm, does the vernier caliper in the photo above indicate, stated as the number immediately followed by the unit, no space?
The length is 38.5mm
